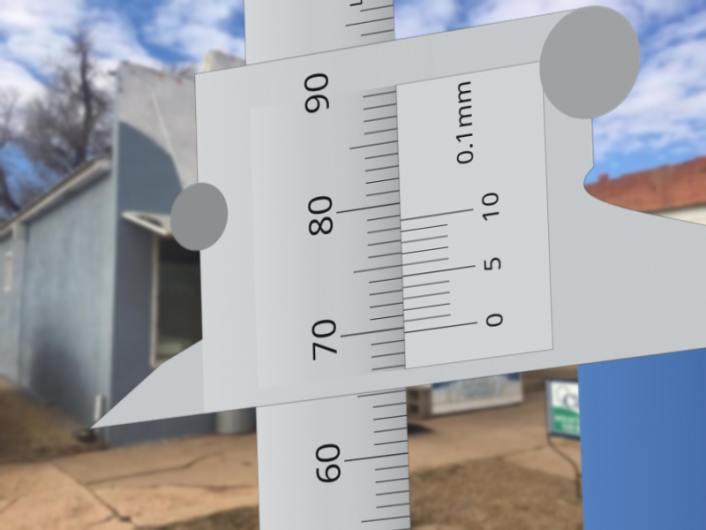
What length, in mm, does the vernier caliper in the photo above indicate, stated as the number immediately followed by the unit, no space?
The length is 69.6mm
